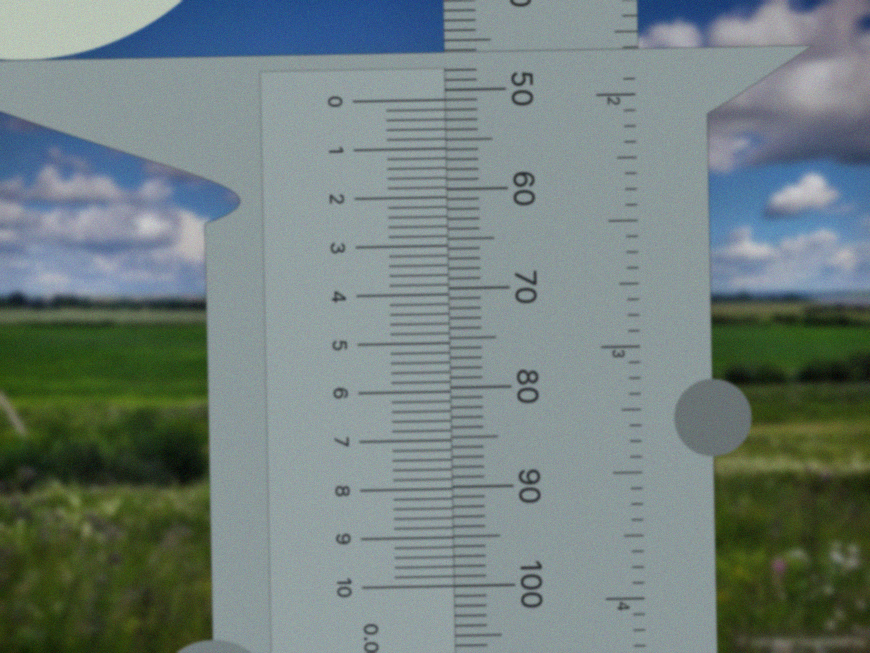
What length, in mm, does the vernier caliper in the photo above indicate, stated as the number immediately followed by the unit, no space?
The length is 51.0mm
